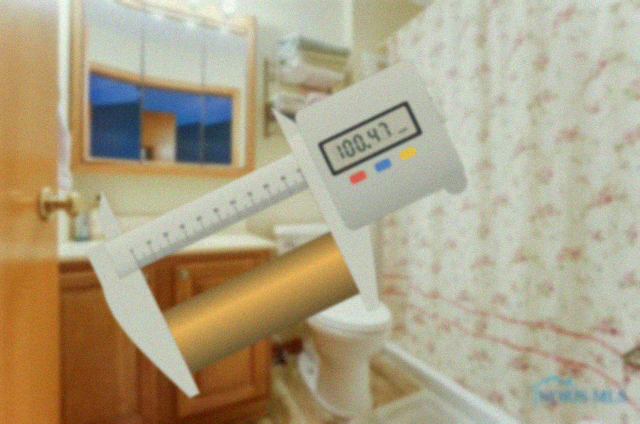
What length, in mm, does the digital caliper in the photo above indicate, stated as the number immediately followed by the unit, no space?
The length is 100.47mm
